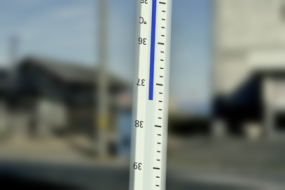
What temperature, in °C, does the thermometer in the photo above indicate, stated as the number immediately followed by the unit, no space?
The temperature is 37.4°C
